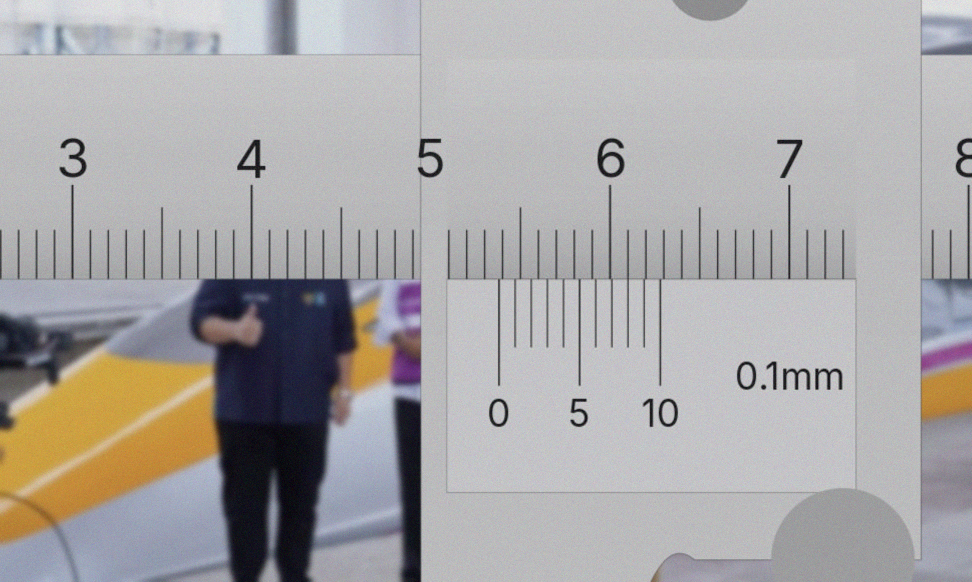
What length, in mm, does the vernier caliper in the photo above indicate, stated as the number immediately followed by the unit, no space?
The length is 53.8mm
